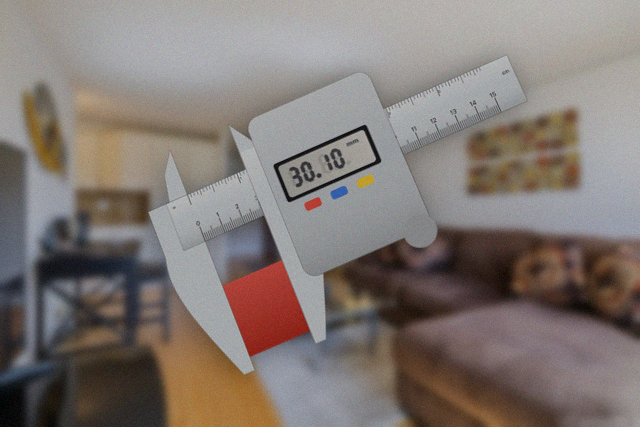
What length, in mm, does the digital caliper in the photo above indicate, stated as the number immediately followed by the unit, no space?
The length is 30.10mm
